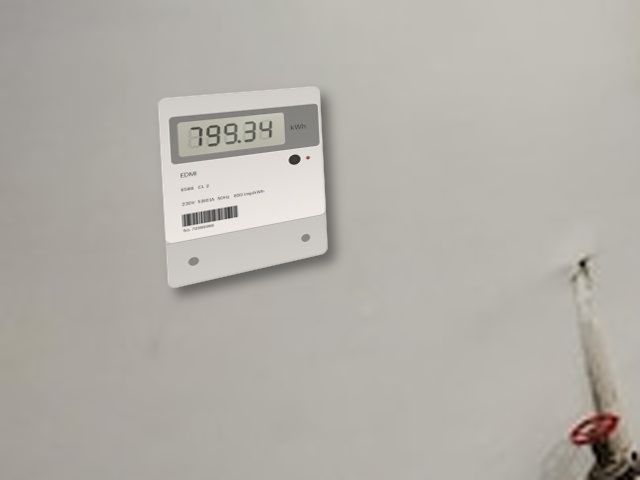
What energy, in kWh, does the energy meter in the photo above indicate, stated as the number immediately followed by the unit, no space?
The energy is 799.34kWh
